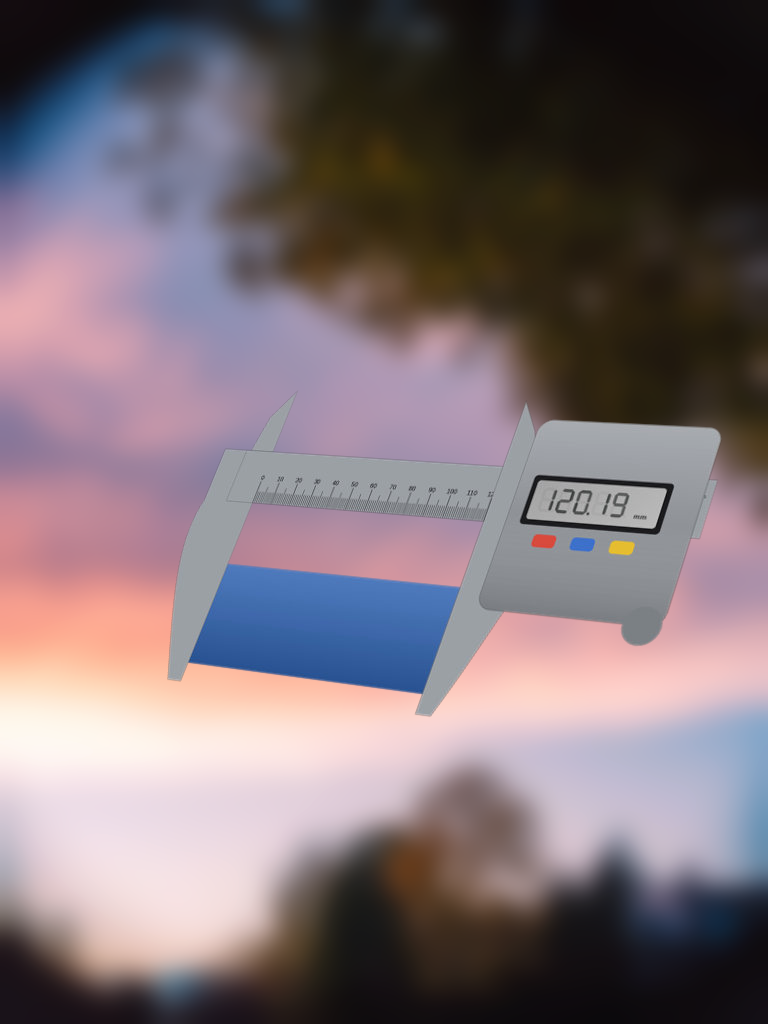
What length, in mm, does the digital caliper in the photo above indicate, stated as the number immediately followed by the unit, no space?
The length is 120.19mm
